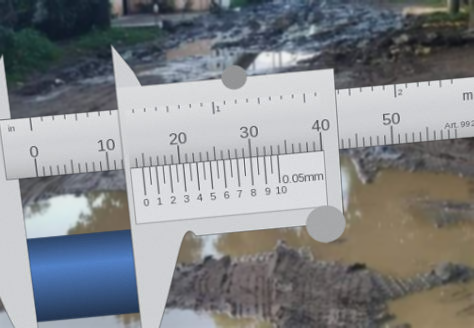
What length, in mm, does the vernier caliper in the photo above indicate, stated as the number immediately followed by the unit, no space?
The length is 14.8mm
